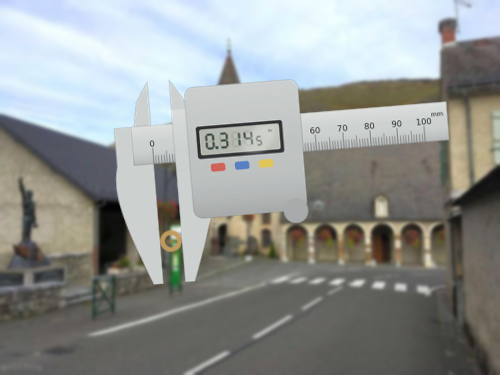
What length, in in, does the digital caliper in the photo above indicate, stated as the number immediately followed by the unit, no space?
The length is 0.3145in
